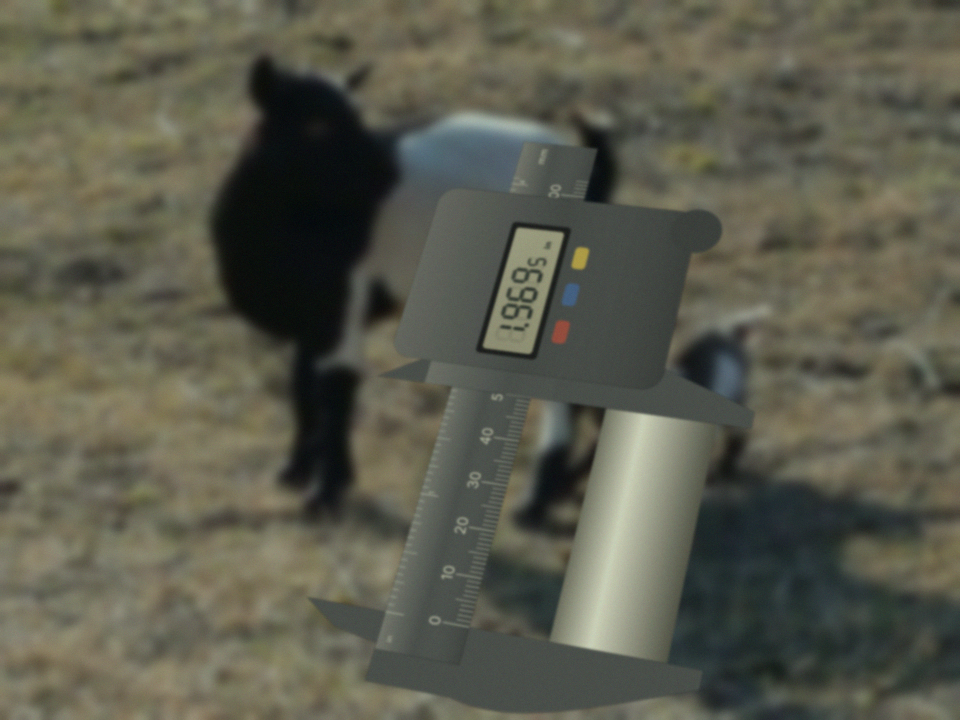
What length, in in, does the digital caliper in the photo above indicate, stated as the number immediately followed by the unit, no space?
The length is 1.9695in
